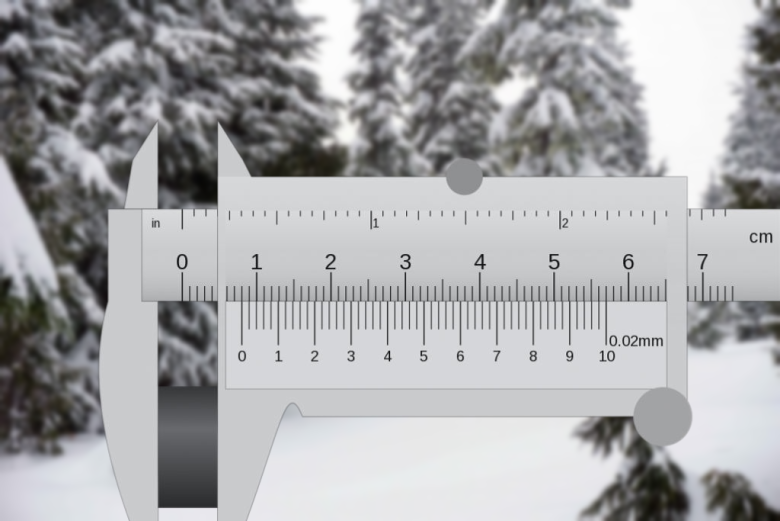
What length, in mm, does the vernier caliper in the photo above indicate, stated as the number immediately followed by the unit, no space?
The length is 8.0mm
